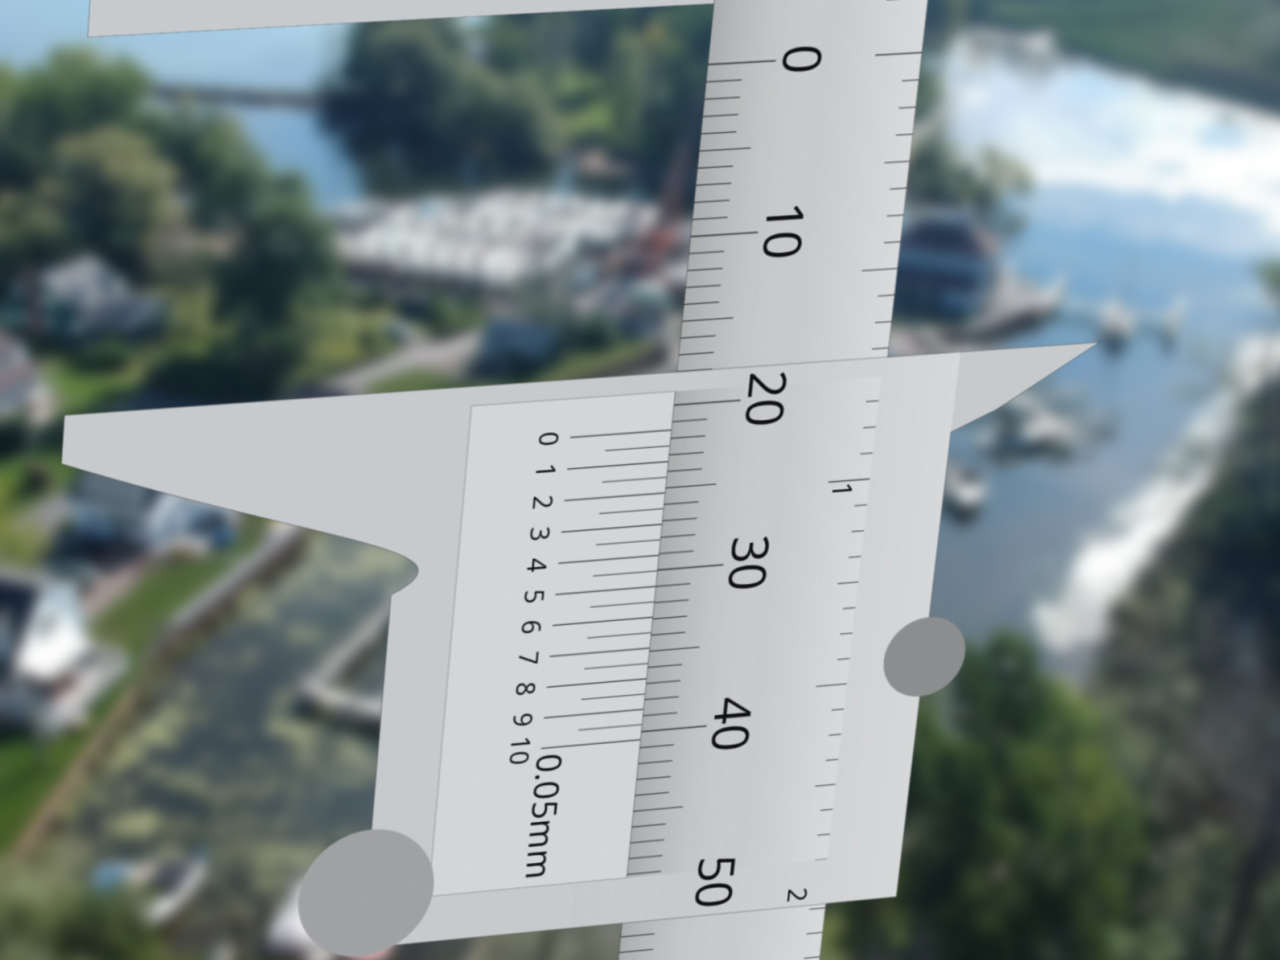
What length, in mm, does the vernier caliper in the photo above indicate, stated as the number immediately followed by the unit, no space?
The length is 21.5mm
